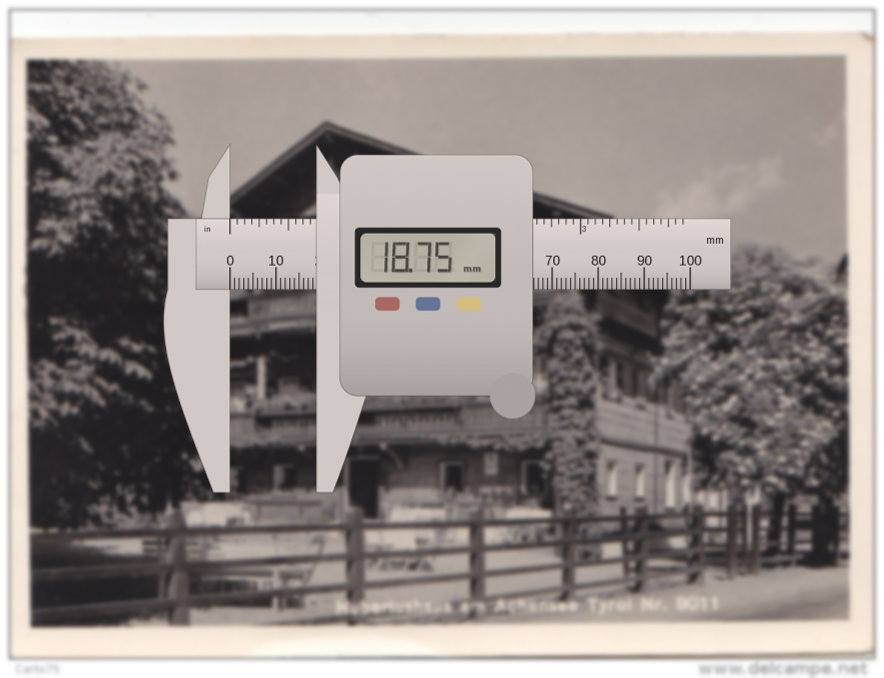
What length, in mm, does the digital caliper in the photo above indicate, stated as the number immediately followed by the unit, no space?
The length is 18.75mm
